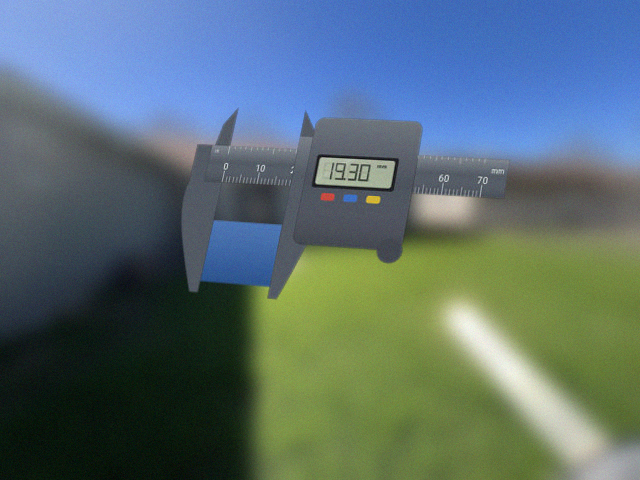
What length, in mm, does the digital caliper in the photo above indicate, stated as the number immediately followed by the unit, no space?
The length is 19.30mm
